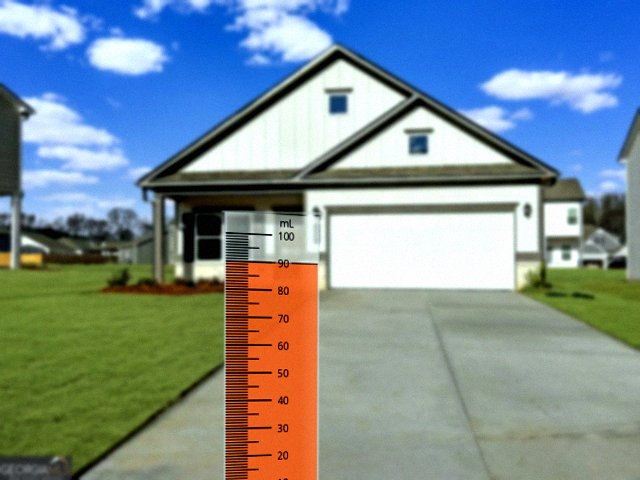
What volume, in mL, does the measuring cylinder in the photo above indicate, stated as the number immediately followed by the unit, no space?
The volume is 90mL
